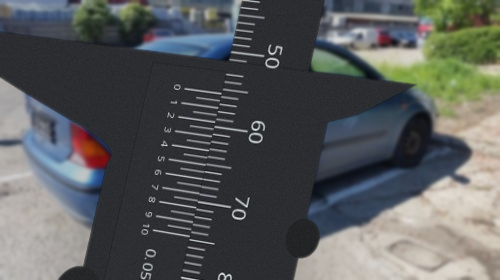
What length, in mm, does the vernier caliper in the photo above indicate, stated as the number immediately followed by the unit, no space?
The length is 55.6mm
